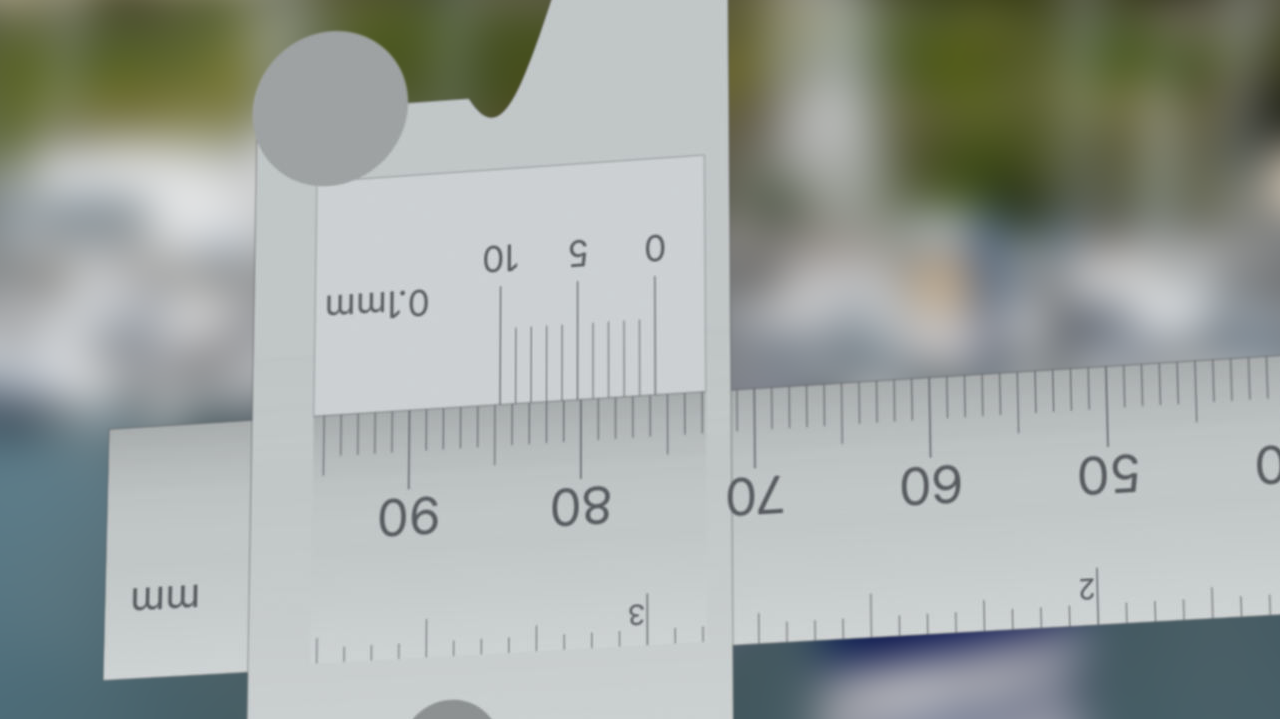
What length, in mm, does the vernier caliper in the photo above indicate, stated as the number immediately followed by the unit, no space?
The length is 75.7mm
